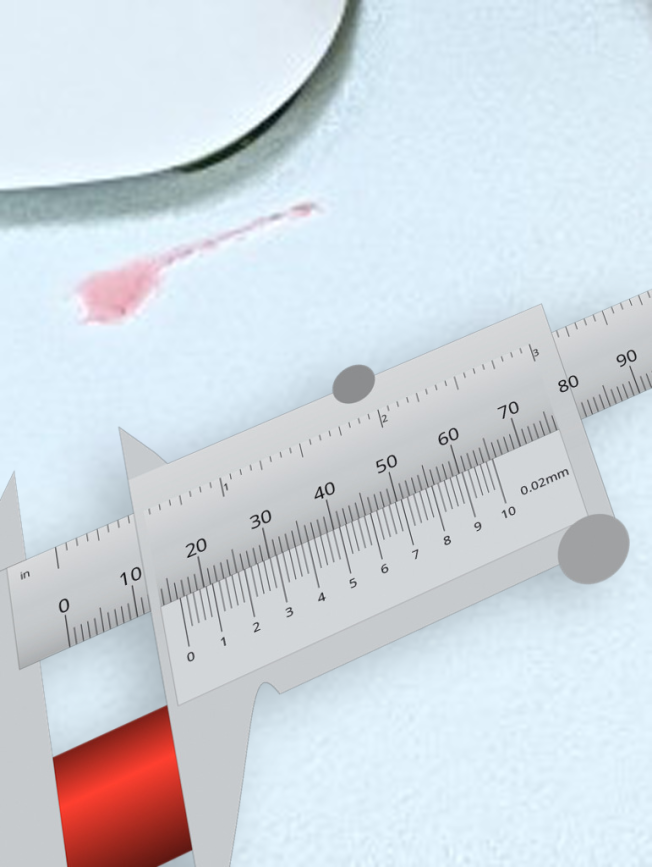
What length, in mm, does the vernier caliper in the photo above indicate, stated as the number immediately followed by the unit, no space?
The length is 16.4mm
